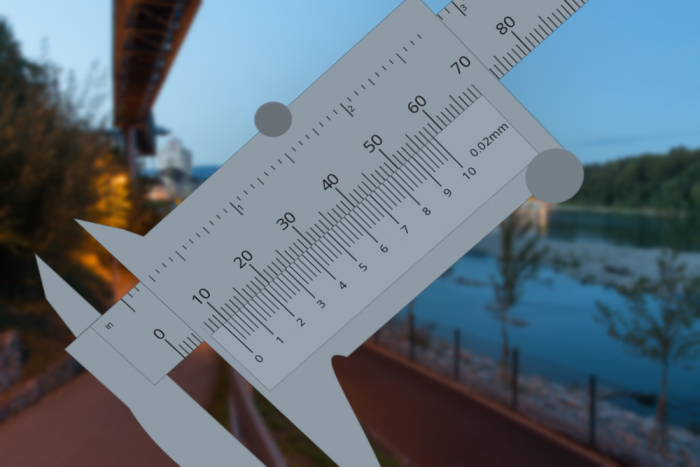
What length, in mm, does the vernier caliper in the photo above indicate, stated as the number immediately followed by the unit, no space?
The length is 9.0mm
